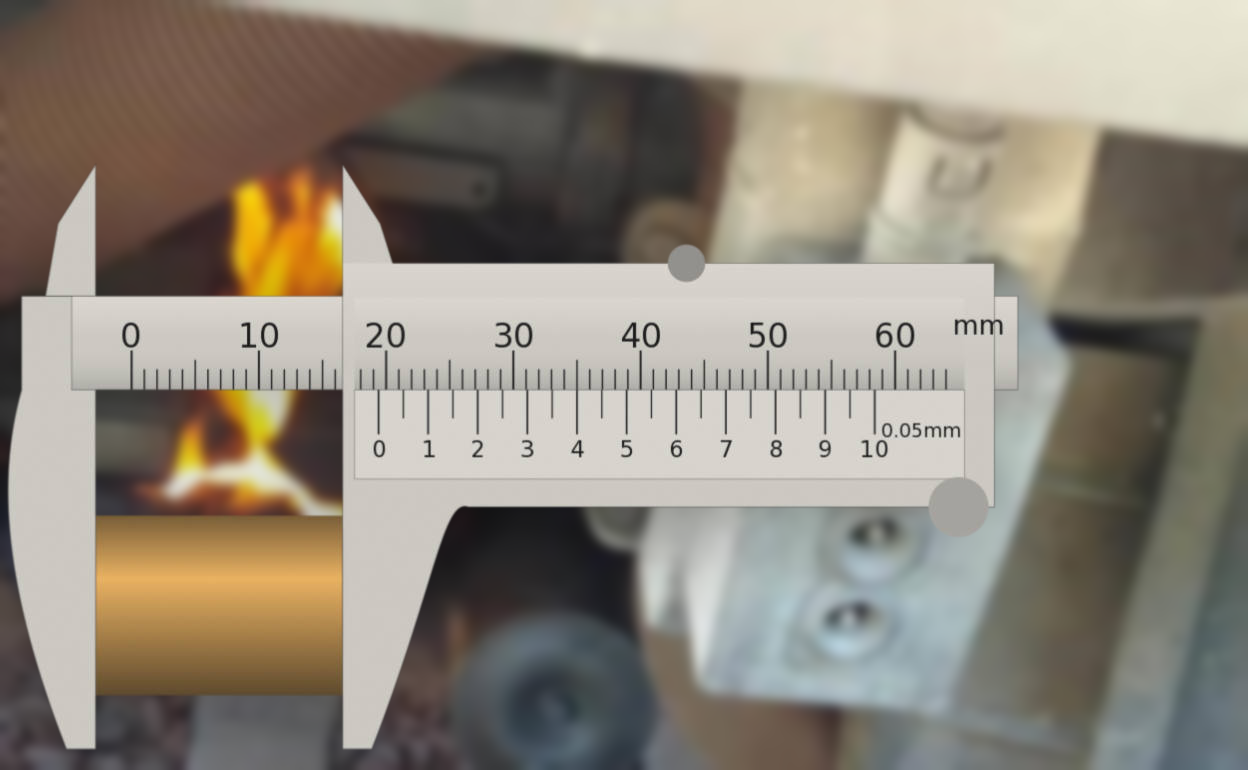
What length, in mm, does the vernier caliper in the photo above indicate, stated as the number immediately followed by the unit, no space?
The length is 19.4mm
